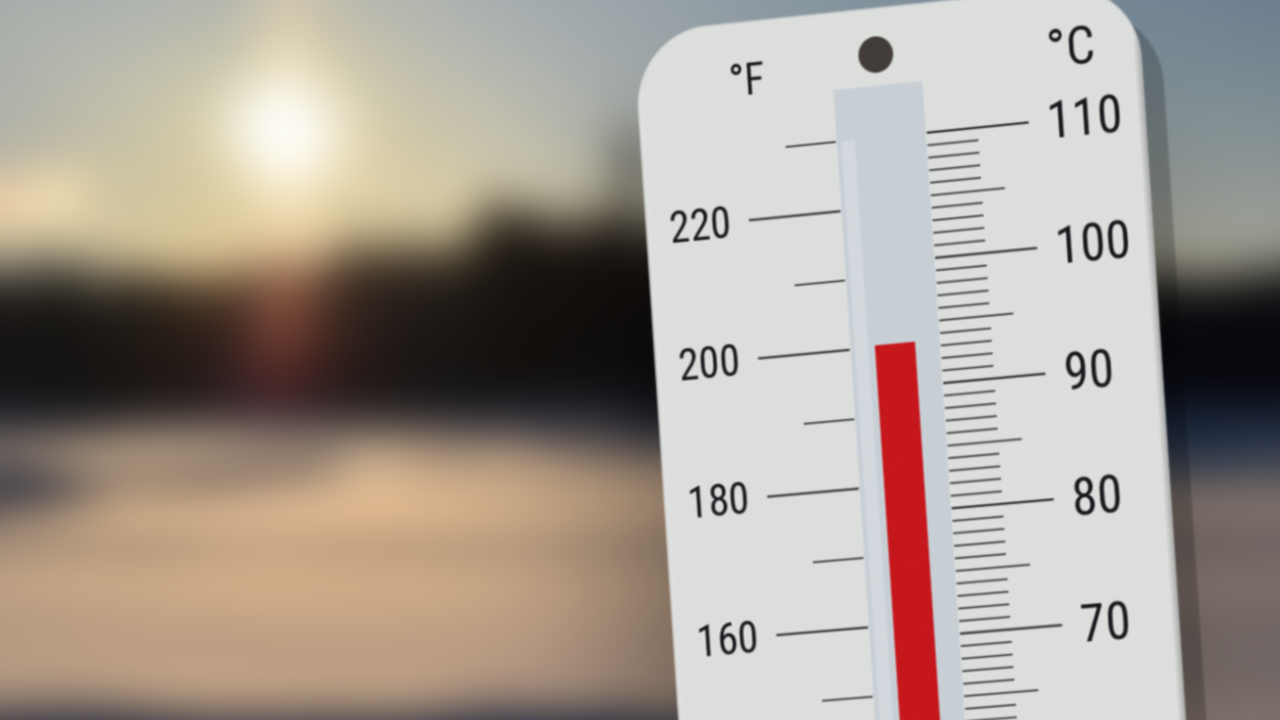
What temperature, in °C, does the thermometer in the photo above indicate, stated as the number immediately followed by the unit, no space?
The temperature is 93.5°C
